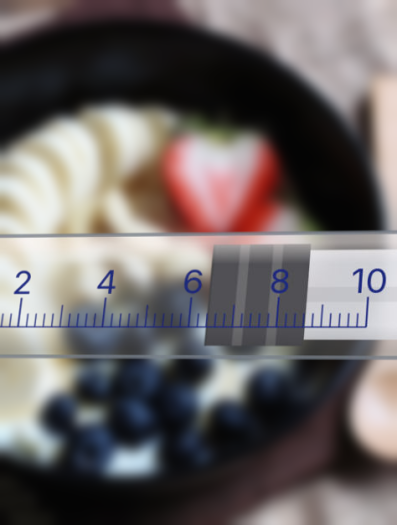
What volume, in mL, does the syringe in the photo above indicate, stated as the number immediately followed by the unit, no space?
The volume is 6.4mL
